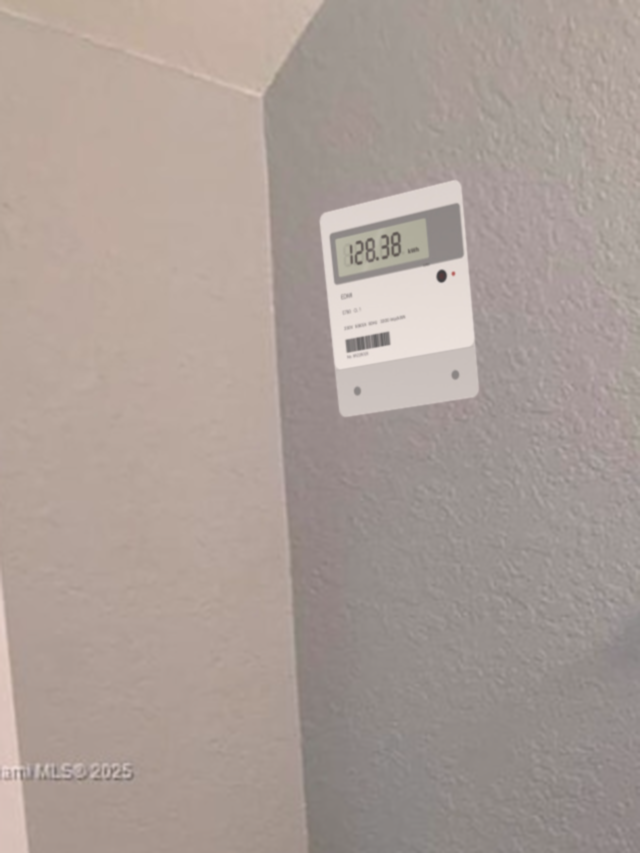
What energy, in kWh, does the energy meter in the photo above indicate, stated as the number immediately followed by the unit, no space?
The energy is 128.38kWh
